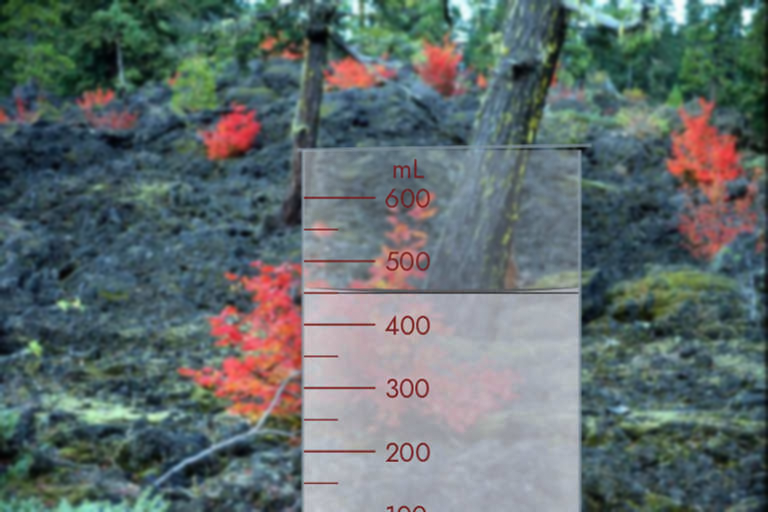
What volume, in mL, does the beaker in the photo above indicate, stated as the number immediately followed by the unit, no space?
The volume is 450mL
